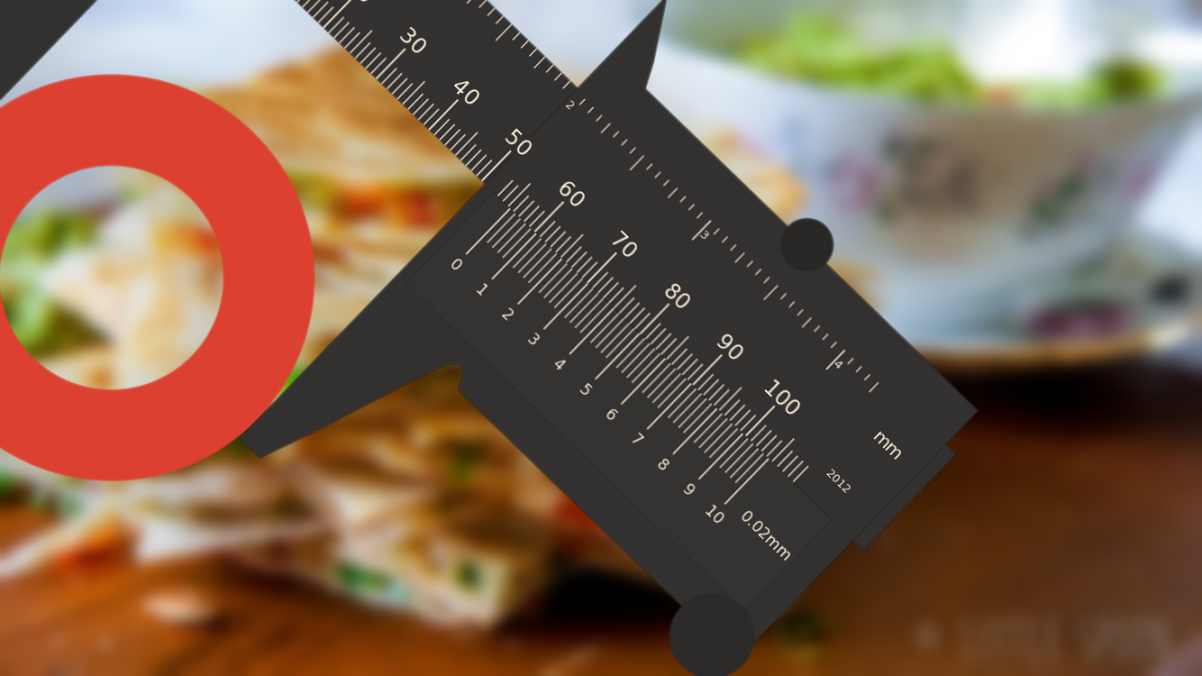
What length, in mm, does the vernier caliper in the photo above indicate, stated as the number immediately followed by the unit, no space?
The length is 55.4mm
